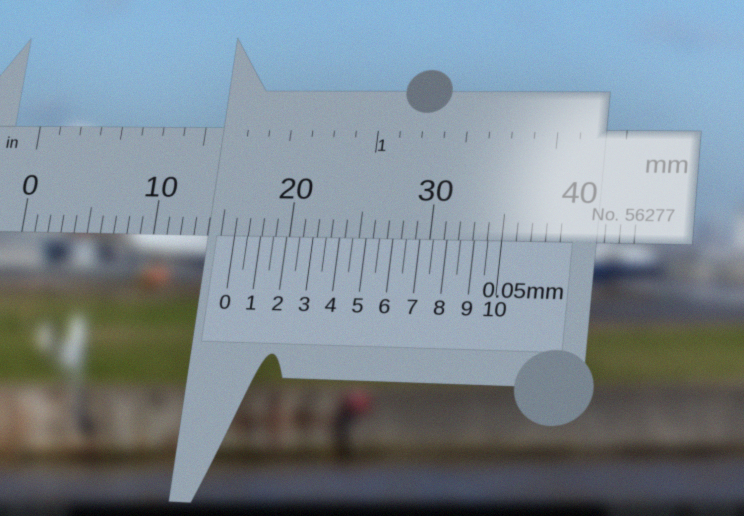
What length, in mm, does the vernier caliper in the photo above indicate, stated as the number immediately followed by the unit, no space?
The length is 16.0mm
